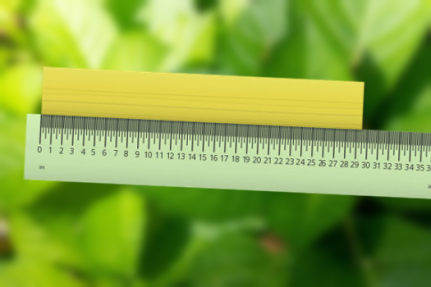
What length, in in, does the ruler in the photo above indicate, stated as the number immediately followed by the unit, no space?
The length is 29.5in
